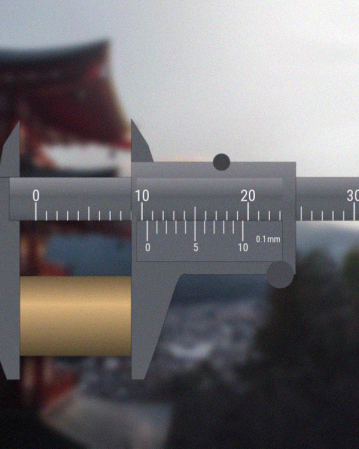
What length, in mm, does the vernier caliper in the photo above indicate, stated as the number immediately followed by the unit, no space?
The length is 10.5mm
